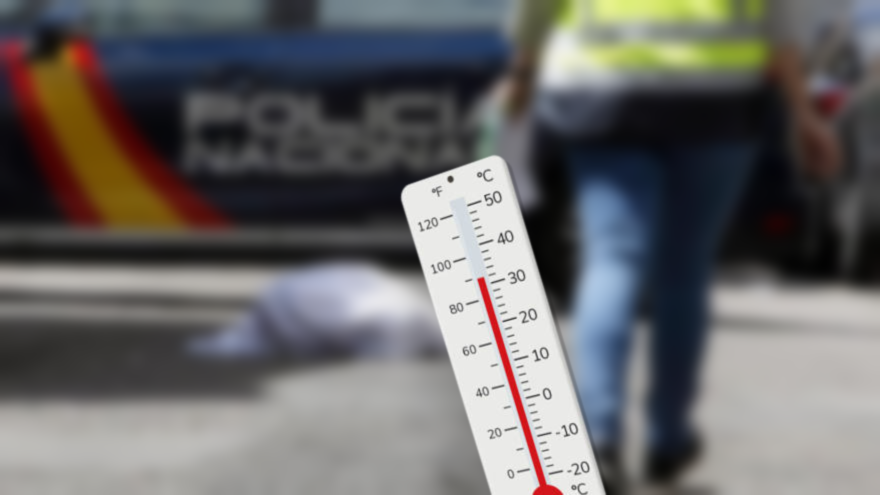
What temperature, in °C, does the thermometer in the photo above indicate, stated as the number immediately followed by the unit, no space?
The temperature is 32°C
